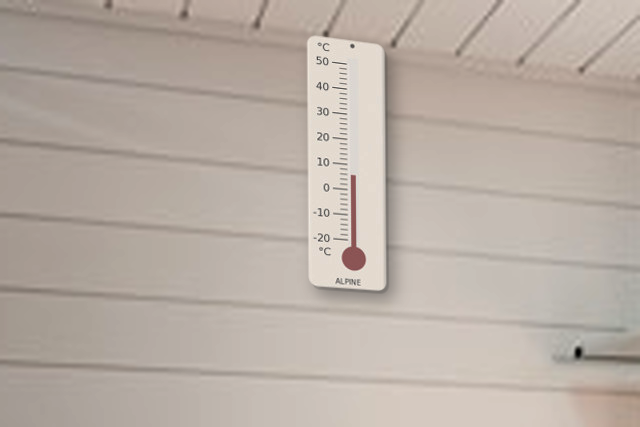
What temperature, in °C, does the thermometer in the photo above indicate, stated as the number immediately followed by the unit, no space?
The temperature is 6°C
